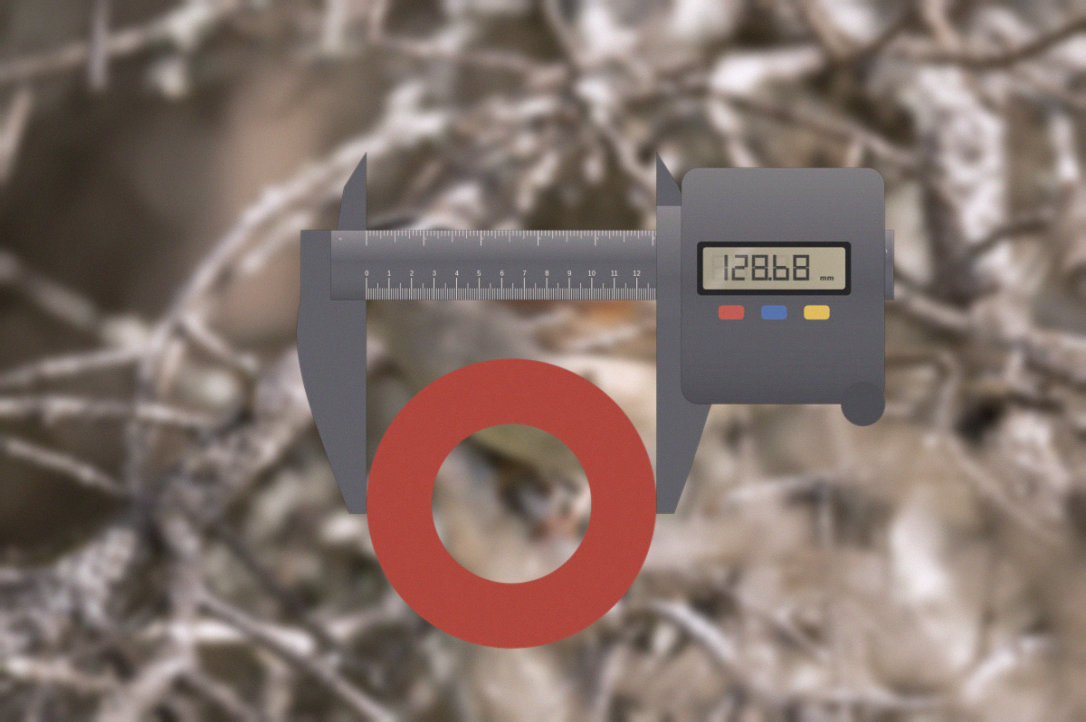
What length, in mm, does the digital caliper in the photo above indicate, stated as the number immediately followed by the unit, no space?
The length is 128.68mm
